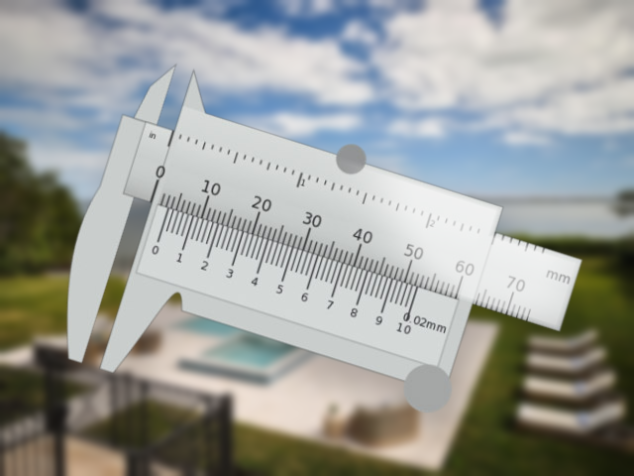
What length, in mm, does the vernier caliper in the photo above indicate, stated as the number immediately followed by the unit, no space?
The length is 3.5mm
